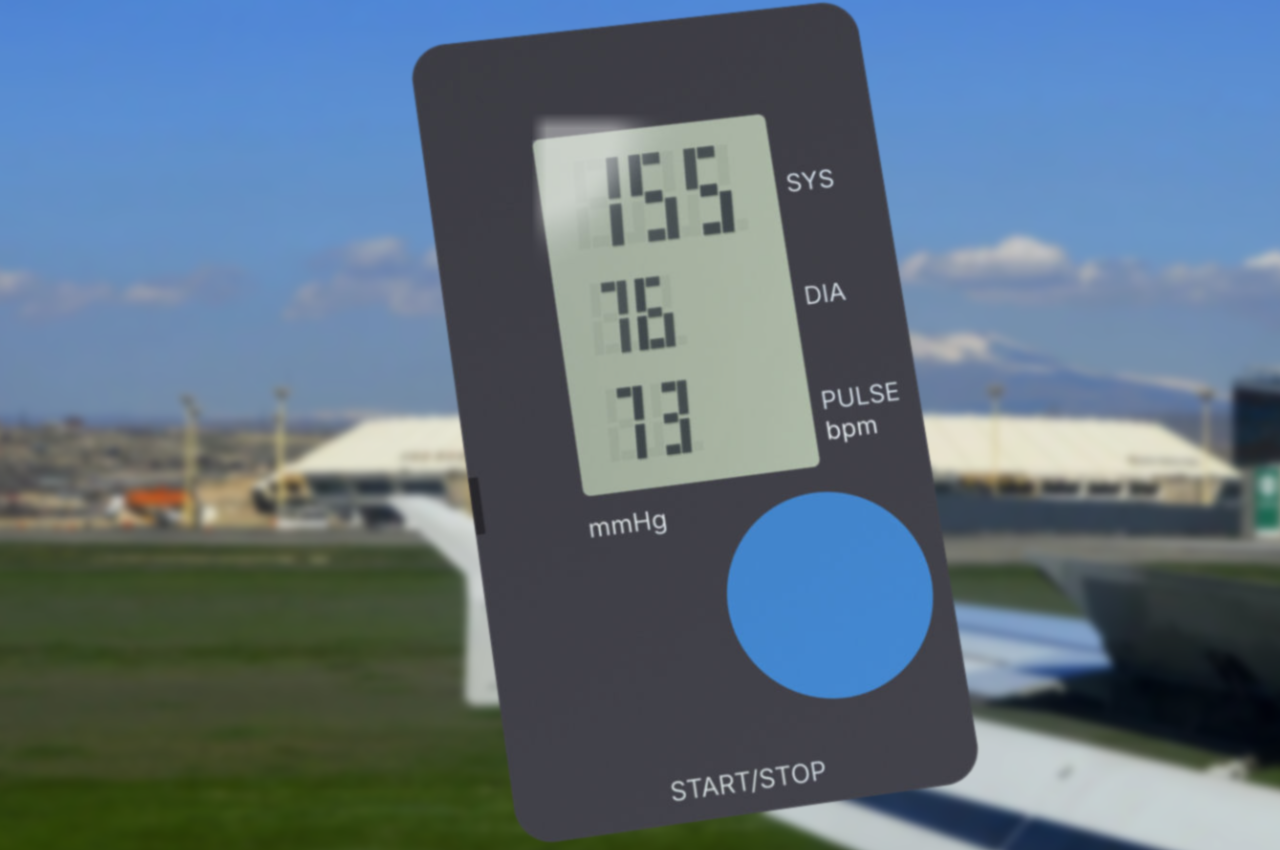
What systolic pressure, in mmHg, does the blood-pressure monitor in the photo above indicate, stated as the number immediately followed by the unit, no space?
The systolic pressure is 155mmHg
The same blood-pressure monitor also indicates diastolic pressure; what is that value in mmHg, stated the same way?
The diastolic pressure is 76mmHg
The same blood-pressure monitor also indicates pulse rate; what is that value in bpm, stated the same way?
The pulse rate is 73bpm
